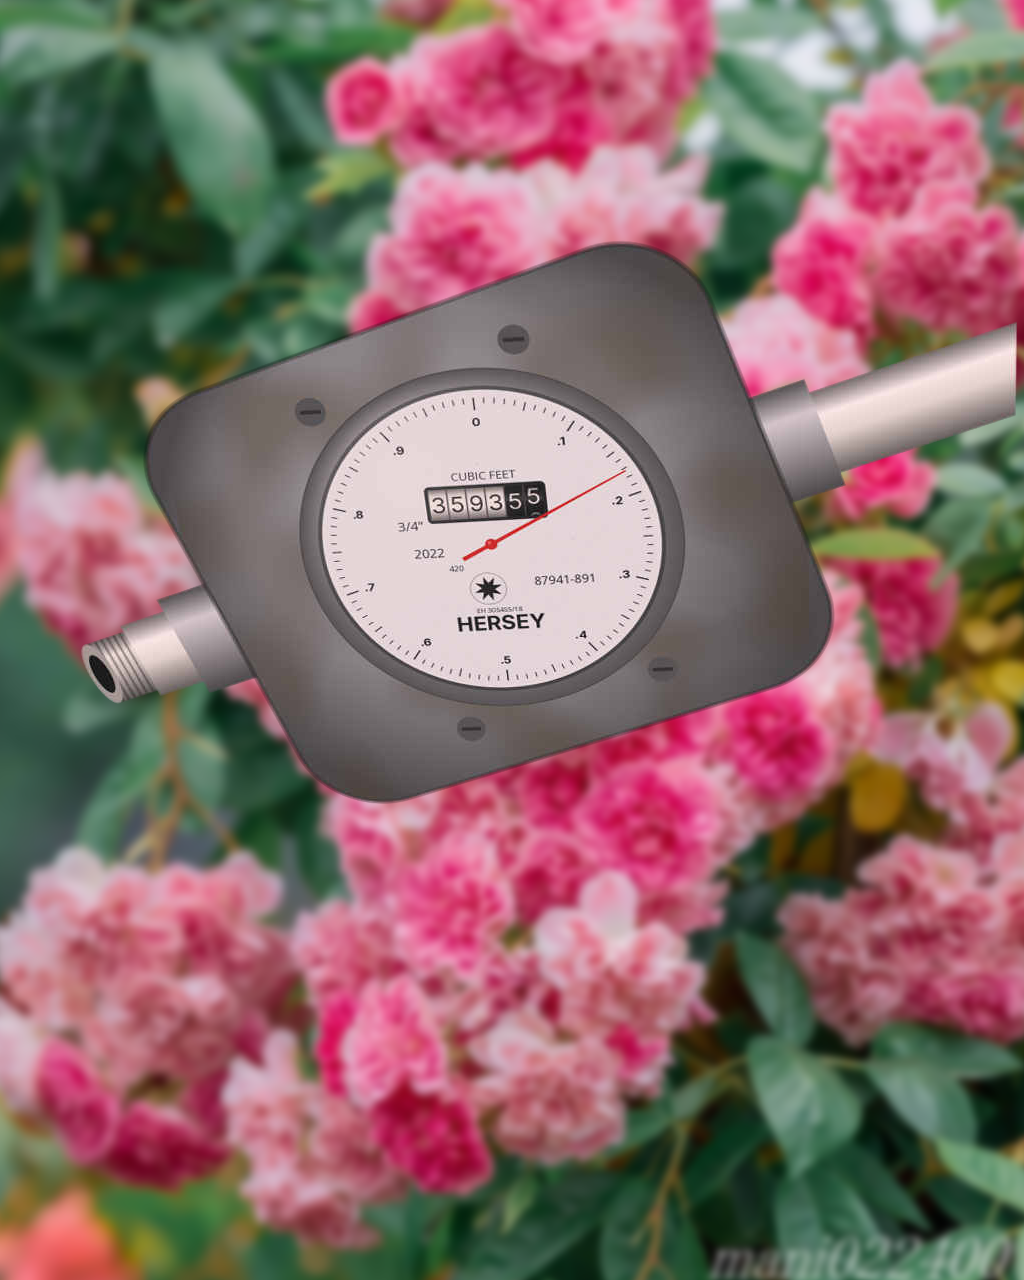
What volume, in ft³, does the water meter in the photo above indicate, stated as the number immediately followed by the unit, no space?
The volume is 359355.17ft³
